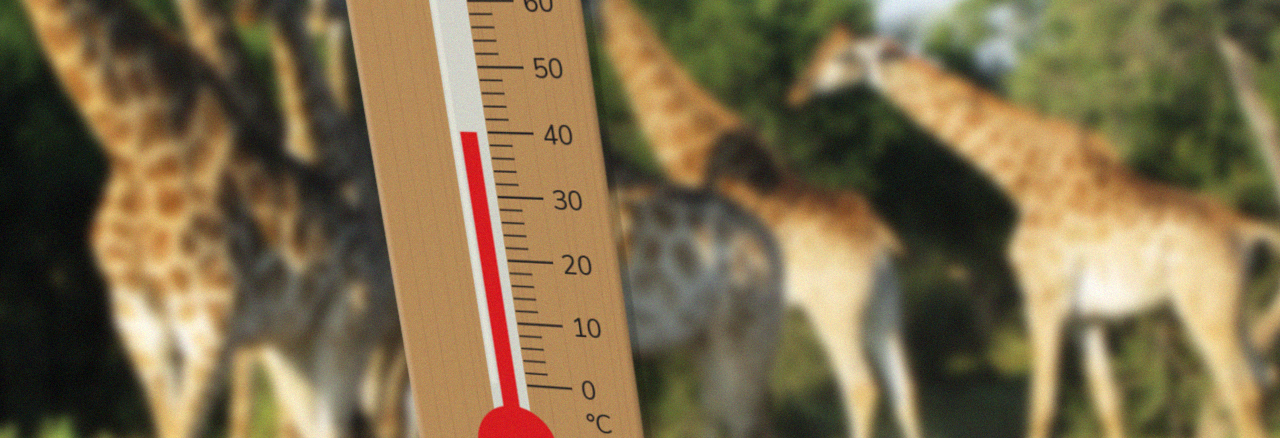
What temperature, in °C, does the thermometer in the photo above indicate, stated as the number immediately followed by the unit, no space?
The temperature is 40°C
